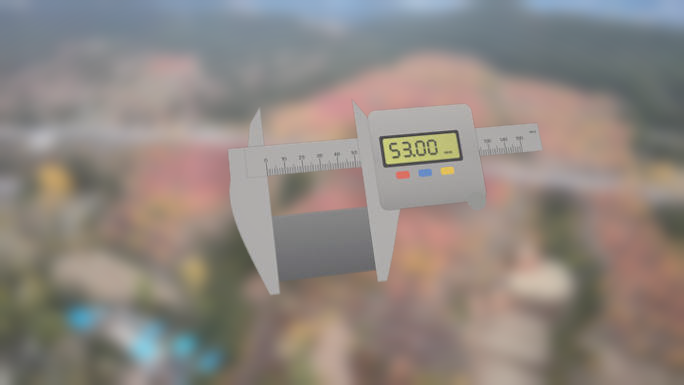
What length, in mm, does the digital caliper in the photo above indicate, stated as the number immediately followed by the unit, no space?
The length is 53.00mm
